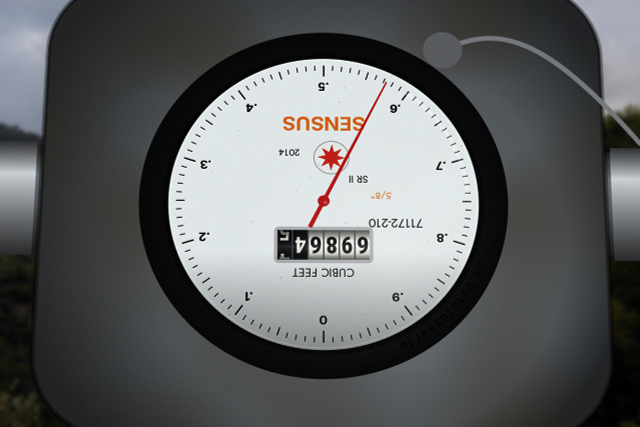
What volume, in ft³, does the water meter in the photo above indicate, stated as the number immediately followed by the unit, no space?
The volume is 698644.57ft³
